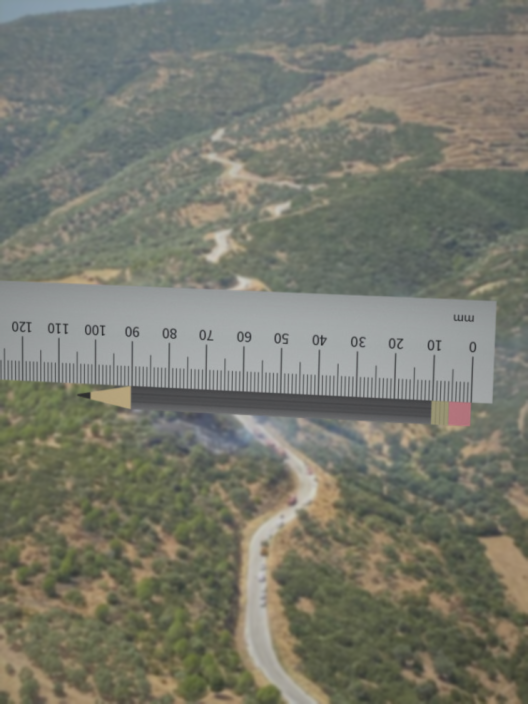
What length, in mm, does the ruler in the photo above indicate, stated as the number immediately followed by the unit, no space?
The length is 105mm
